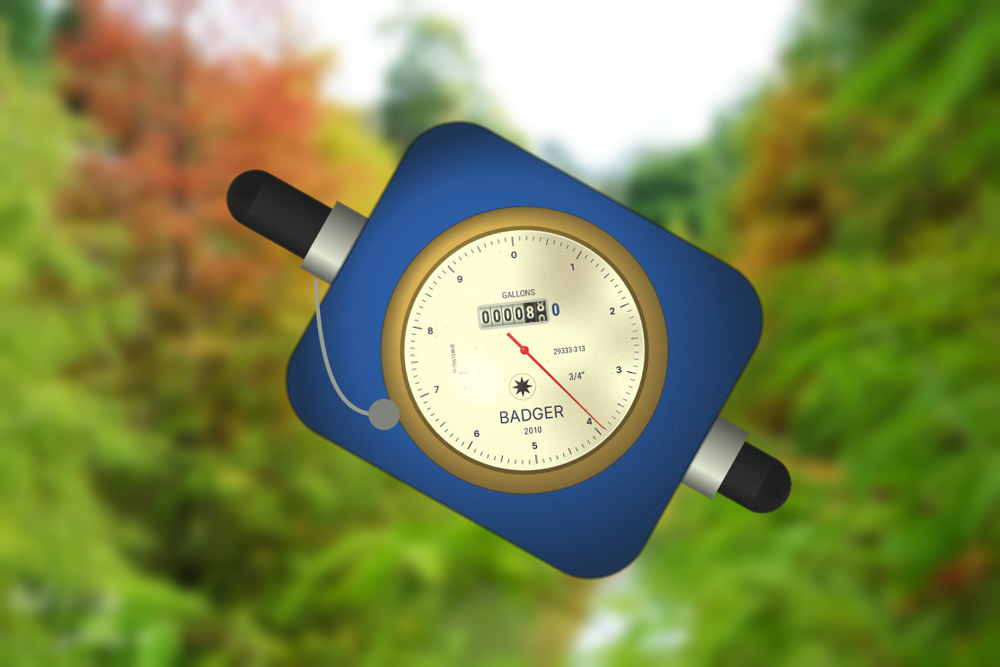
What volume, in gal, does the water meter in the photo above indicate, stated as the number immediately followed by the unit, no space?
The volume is 883.9gal
